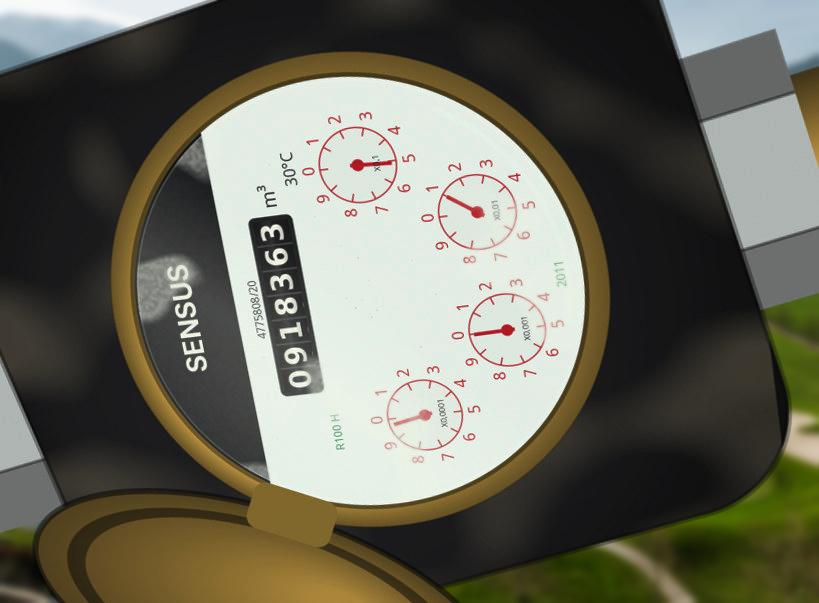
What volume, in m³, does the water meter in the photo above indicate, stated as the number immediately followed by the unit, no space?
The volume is 918363.5099m³
